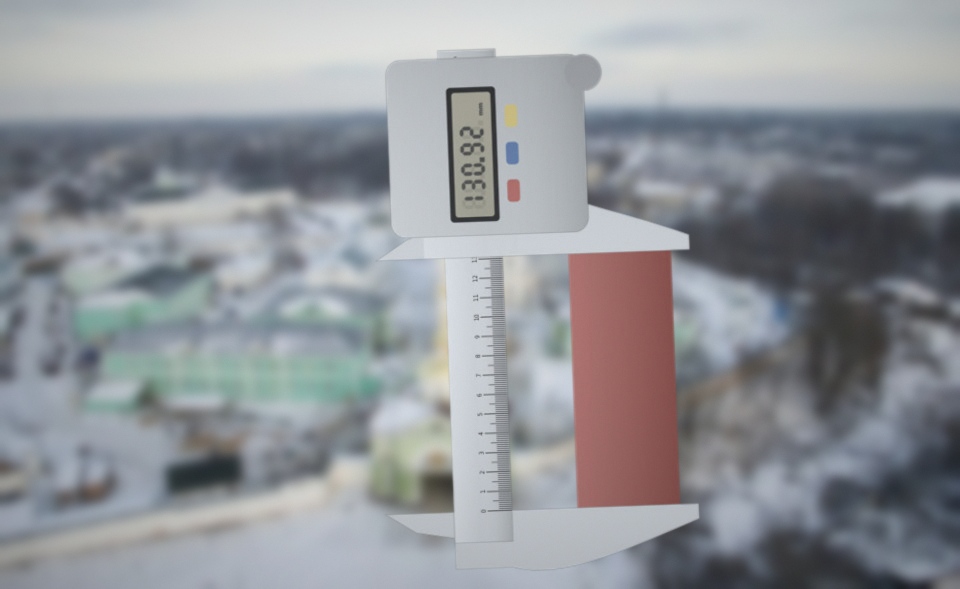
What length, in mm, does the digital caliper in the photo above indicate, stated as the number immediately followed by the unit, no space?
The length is 130.92mm
